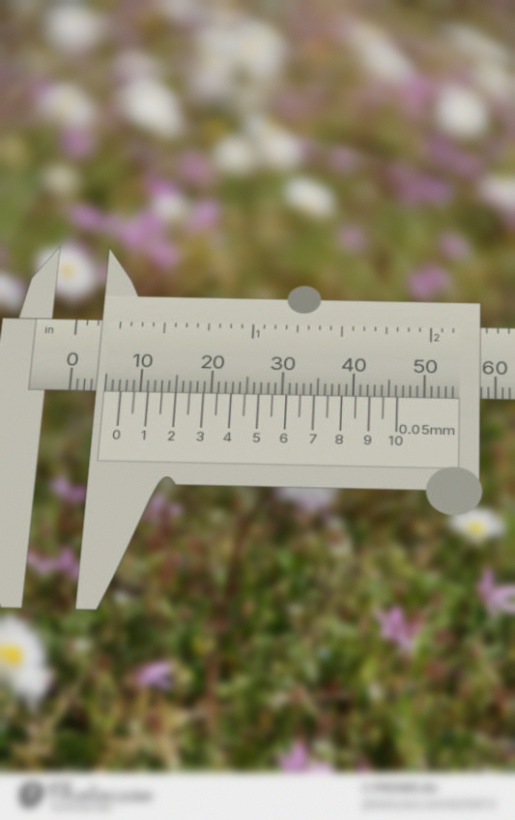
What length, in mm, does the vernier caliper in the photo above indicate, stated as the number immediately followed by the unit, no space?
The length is 7.2mm
